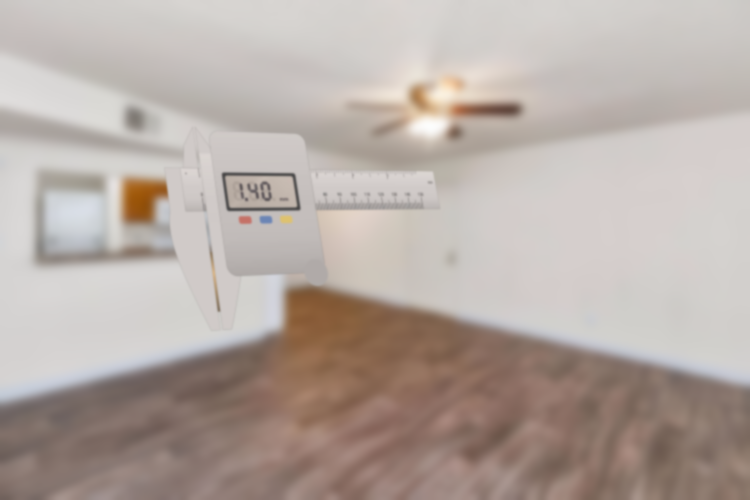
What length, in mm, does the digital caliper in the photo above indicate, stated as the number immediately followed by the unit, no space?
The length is 1.40mm
